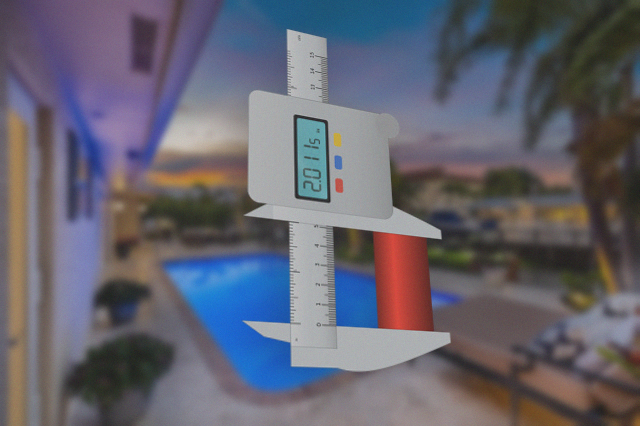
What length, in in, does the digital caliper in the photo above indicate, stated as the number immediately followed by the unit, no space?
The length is 2.0115in
